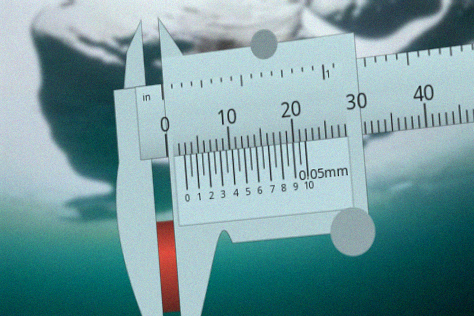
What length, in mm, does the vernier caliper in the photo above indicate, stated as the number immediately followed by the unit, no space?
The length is 2.8mm
